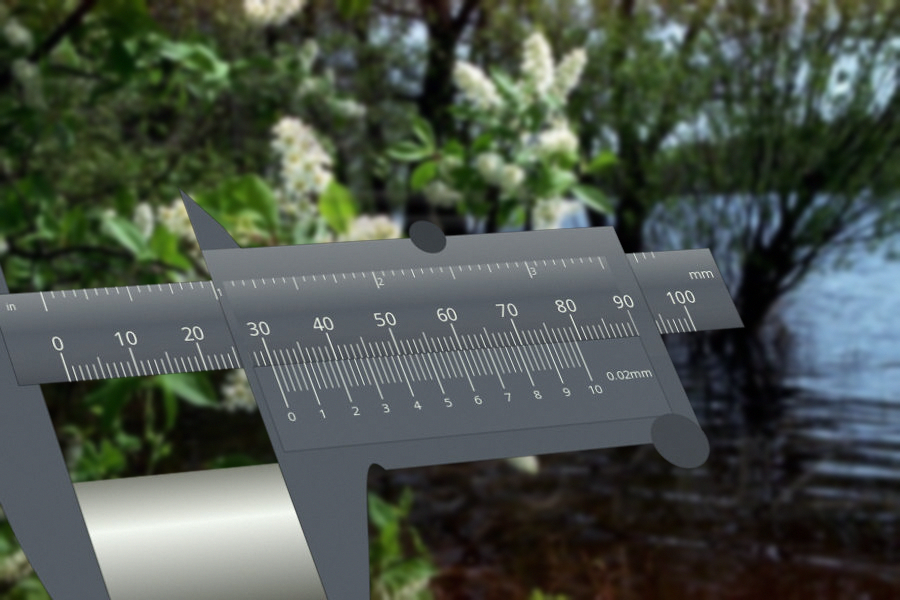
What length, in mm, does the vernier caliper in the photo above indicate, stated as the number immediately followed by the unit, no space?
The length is 30.0mm
